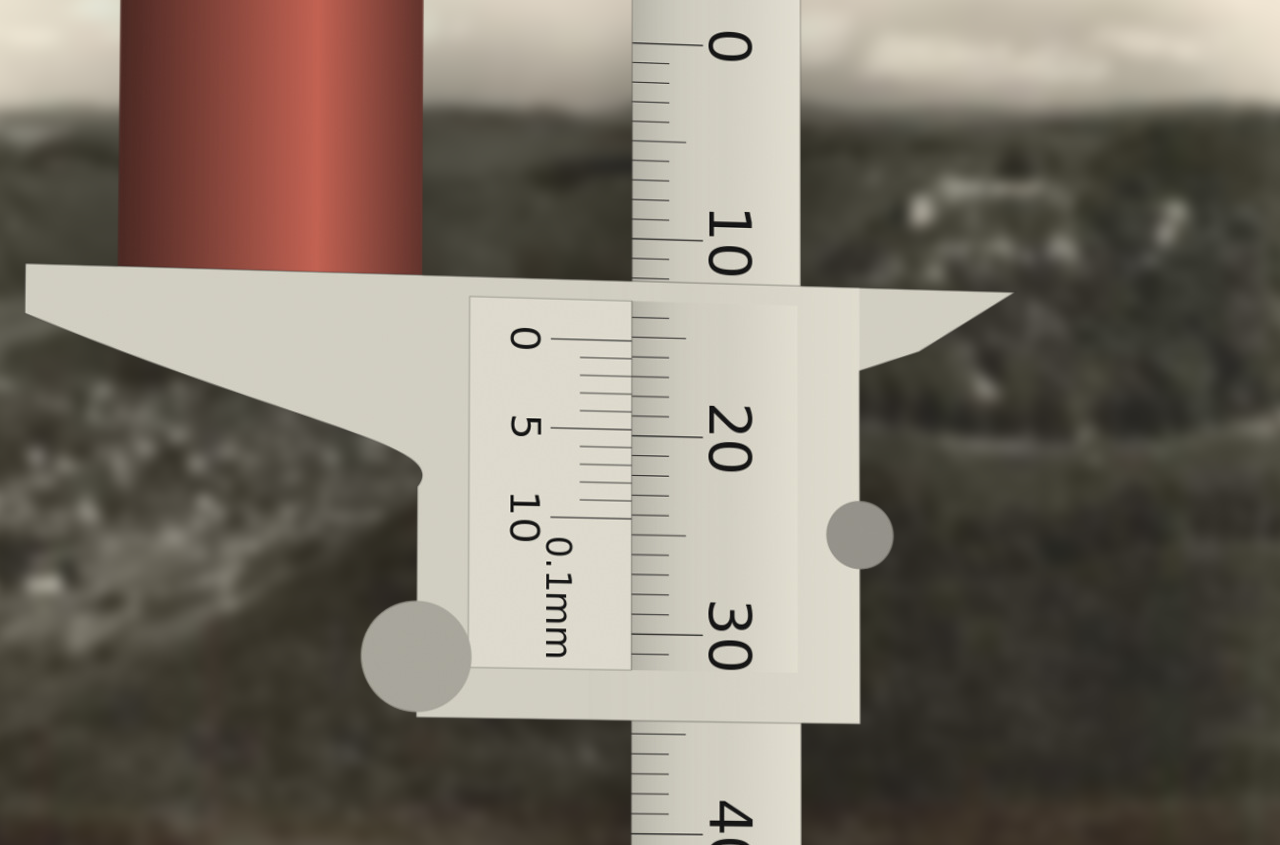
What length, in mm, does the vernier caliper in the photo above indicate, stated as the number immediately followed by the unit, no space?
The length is 15.2mm
